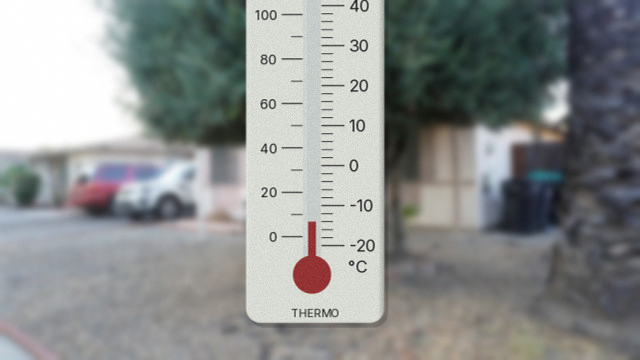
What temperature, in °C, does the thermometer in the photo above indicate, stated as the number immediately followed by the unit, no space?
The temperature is -14°C
